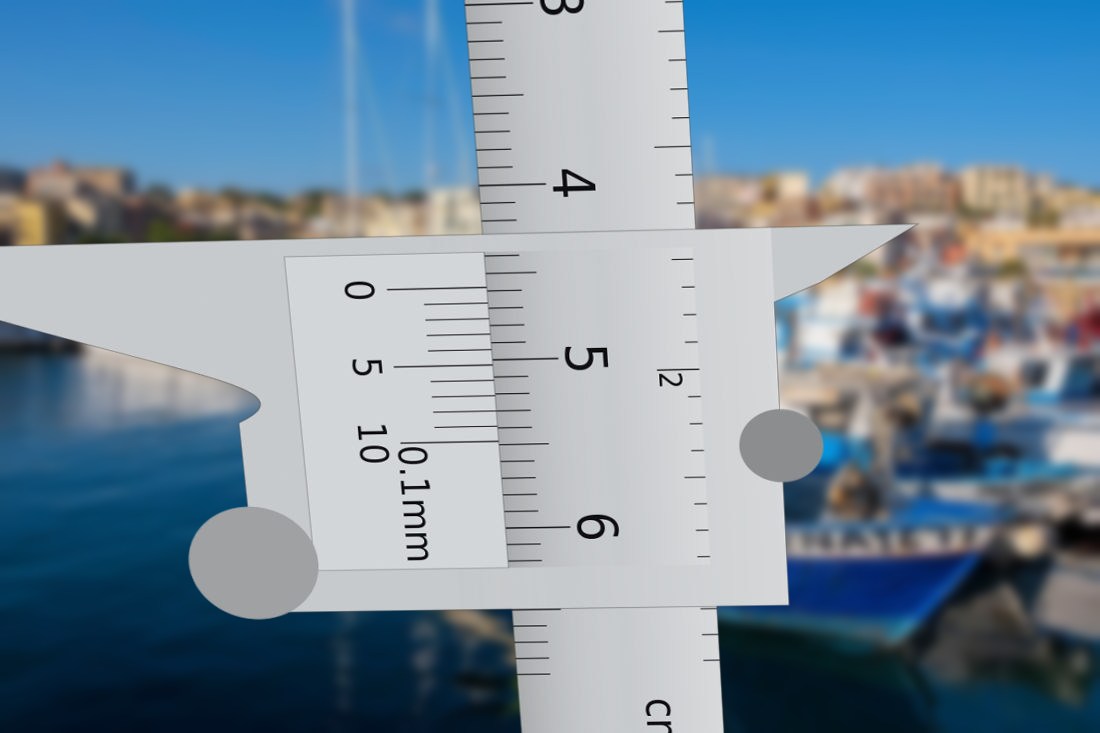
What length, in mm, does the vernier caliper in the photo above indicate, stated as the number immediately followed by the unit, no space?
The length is 45.8mm
